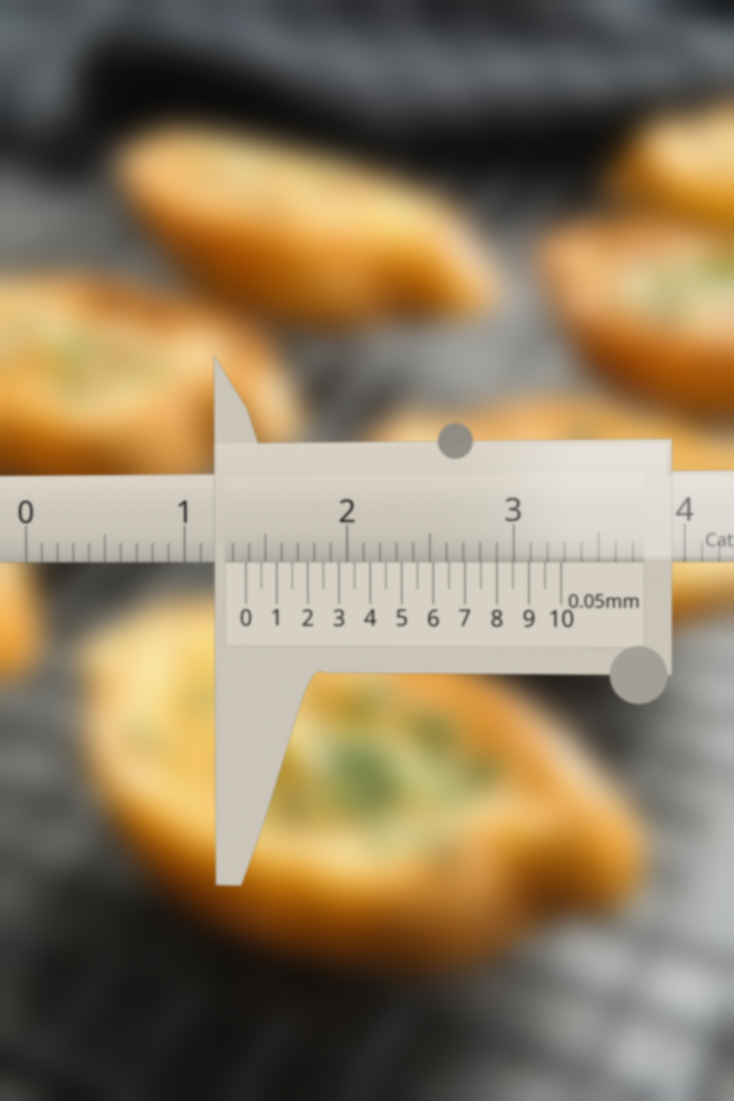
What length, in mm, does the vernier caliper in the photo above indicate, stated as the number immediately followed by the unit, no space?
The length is 13.8mm
